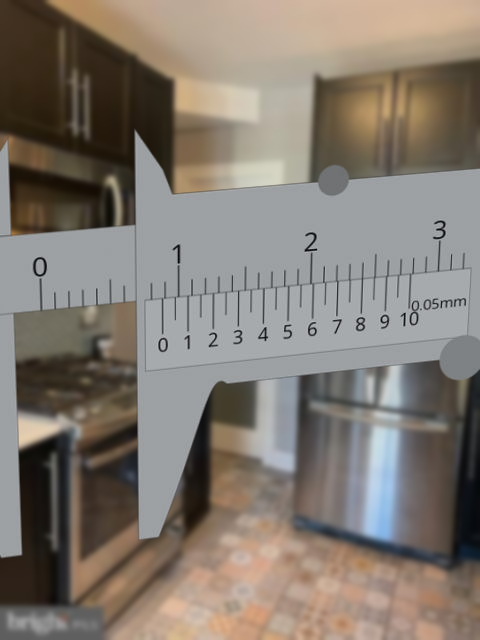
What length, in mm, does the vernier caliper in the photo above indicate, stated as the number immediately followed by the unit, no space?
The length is 8.8mm
